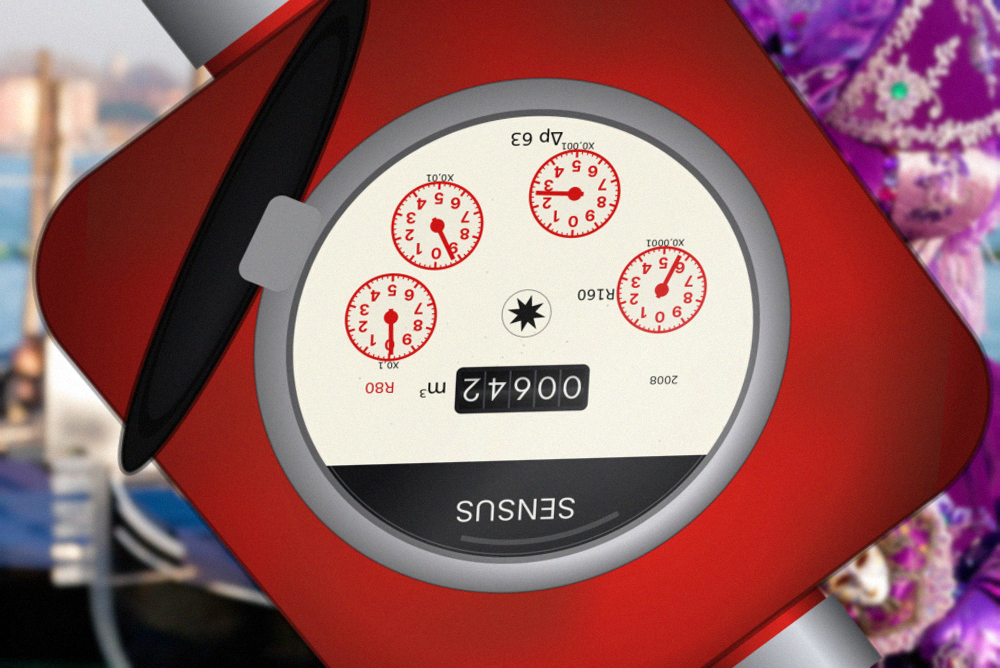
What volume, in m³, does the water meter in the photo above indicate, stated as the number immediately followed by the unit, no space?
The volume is 641.9925m³
